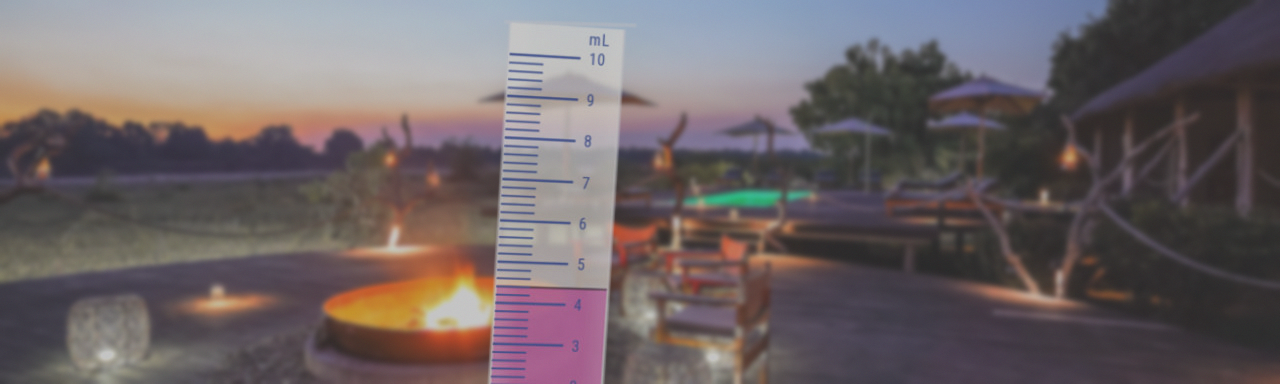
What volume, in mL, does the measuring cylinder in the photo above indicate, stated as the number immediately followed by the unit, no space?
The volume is 4.4mL
